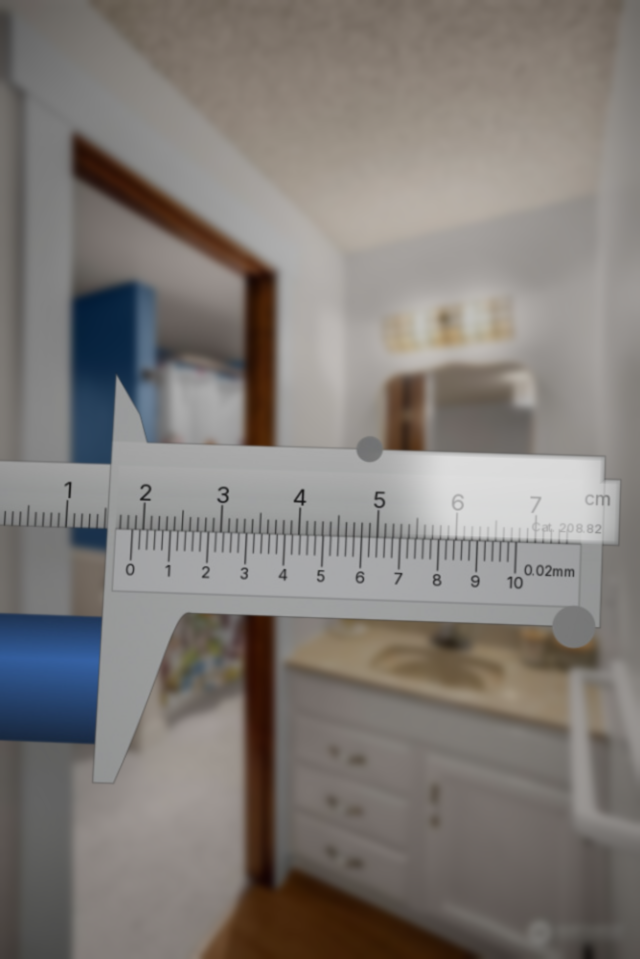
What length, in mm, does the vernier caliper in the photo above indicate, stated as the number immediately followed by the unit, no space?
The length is 18.6mm
